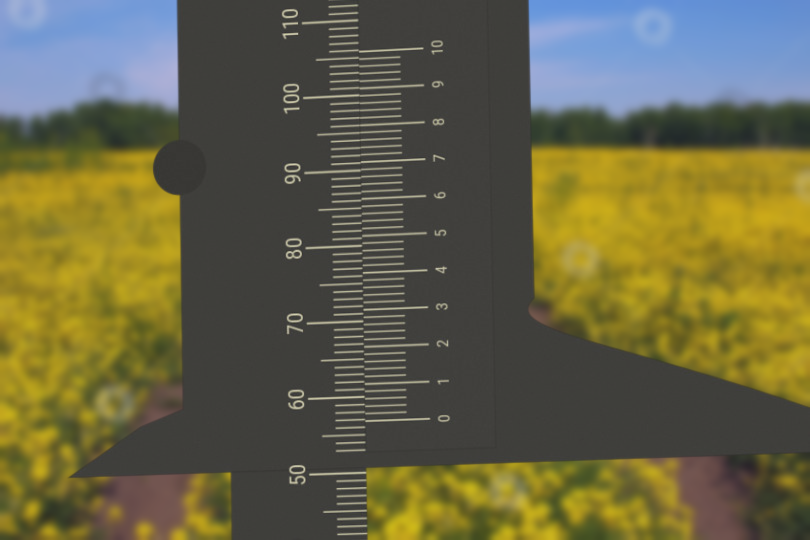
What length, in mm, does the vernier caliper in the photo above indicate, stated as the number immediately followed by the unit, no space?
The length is 56.8mm
